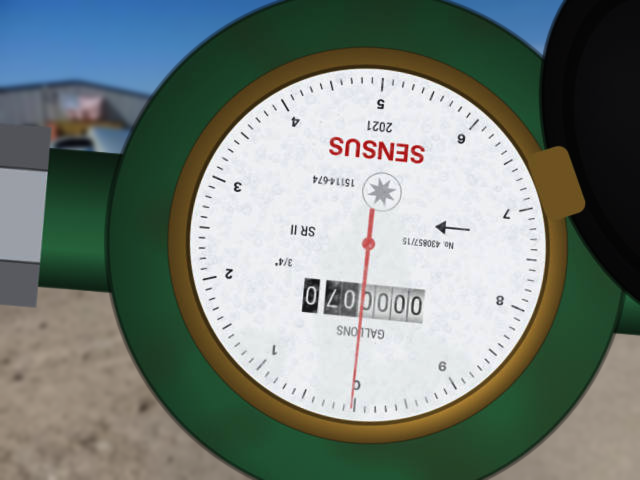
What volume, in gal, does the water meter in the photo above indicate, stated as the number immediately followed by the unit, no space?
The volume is 70.0gal
